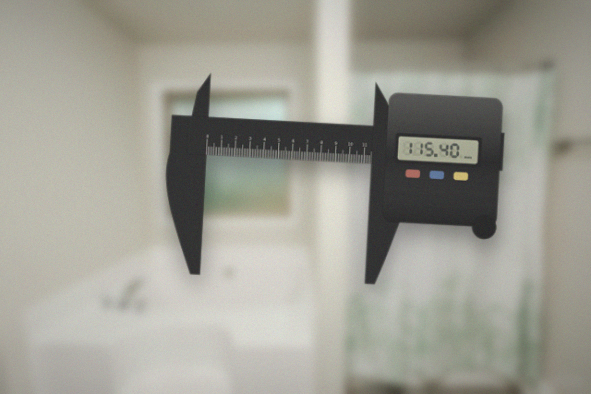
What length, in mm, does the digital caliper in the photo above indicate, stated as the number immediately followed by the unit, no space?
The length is 115.40mm
